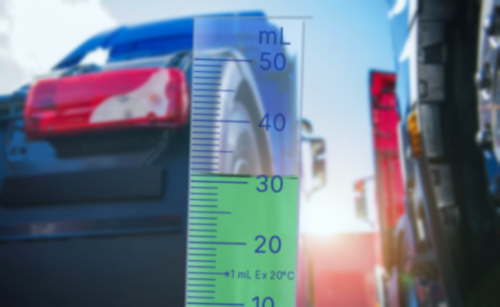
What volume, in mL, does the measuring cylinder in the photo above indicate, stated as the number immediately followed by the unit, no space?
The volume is 31mL
